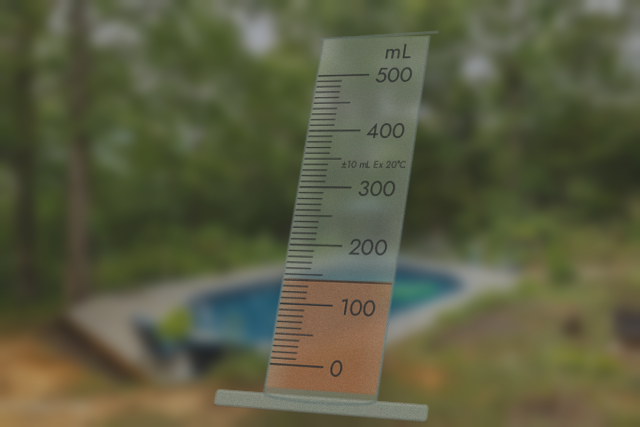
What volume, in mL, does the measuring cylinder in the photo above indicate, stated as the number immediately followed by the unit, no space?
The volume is 140mL
